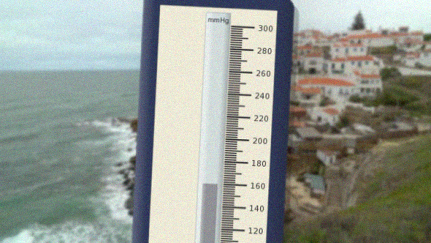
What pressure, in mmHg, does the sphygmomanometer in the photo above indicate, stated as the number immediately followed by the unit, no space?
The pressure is 160mmHg
